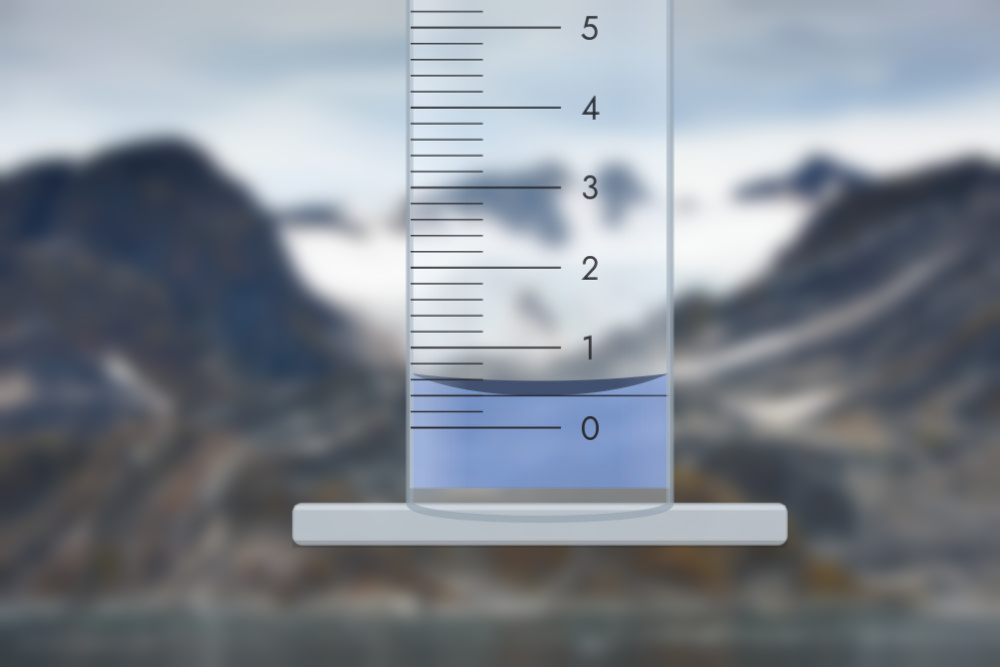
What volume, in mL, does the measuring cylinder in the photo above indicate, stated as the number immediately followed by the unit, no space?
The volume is 0.4mL
